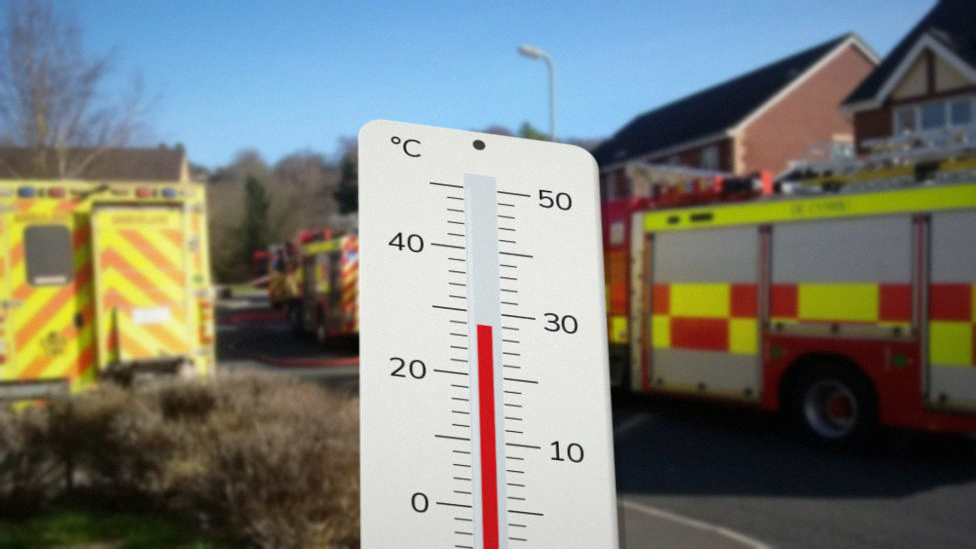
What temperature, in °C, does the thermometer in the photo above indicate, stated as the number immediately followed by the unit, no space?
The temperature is 28°C
